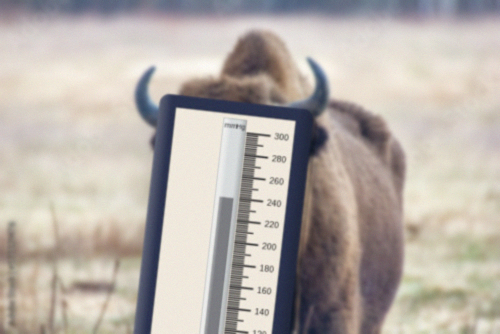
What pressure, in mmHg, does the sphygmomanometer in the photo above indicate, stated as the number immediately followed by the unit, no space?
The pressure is 240mmHg
